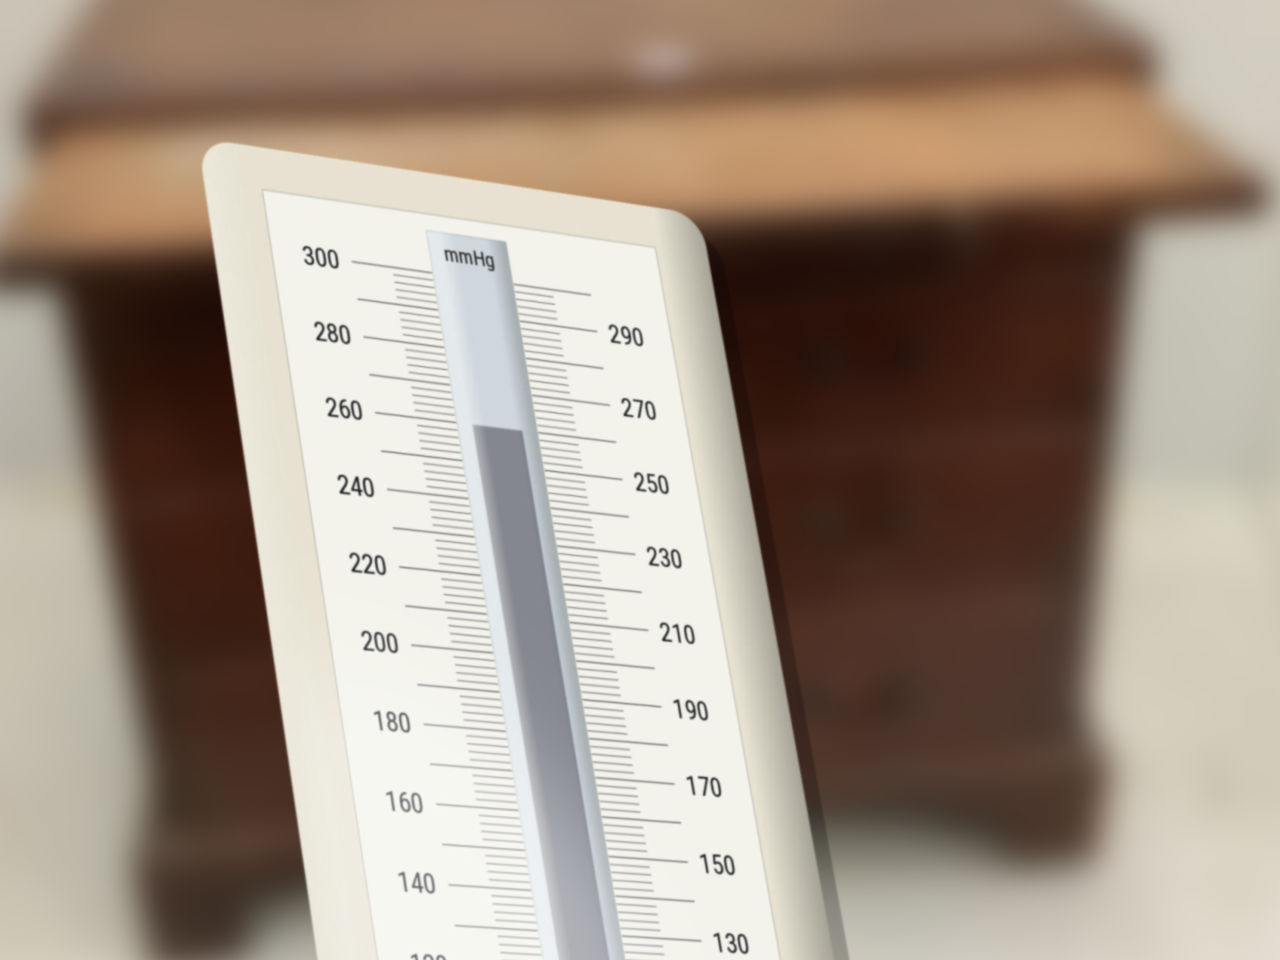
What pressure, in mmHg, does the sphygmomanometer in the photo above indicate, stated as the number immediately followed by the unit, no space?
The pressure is 260mmHg
